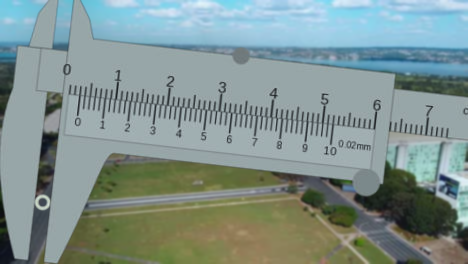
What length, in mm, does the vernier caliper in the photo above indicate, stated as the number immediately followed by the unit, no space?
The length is 3.0mm
